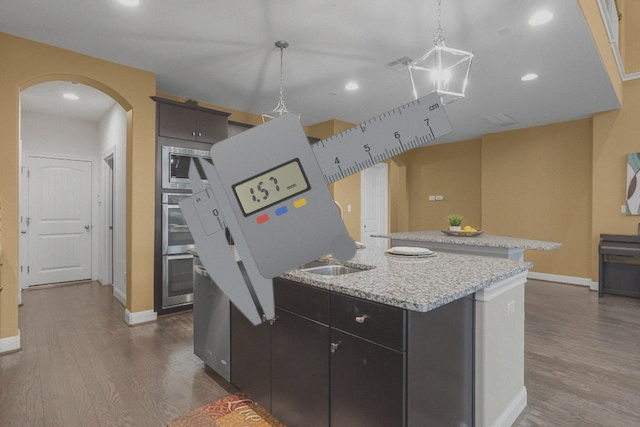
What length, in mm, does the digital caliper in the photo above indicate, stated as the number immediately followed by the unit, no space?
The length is 1.57mm
